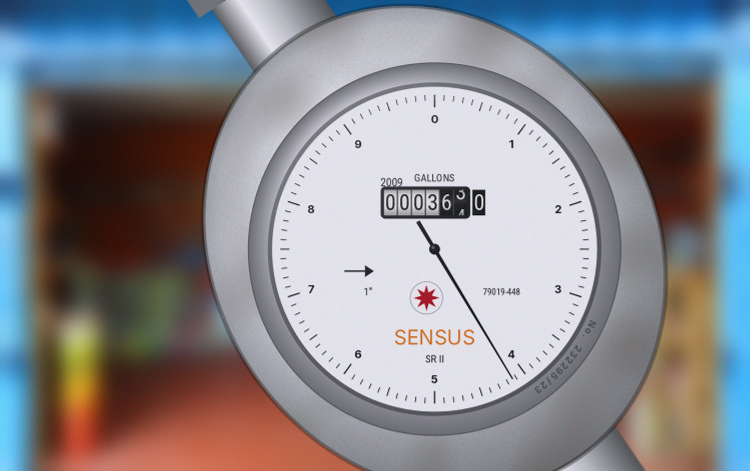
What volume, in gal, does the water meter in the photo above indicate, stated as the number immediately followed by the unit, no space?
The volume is 3634.1gal
